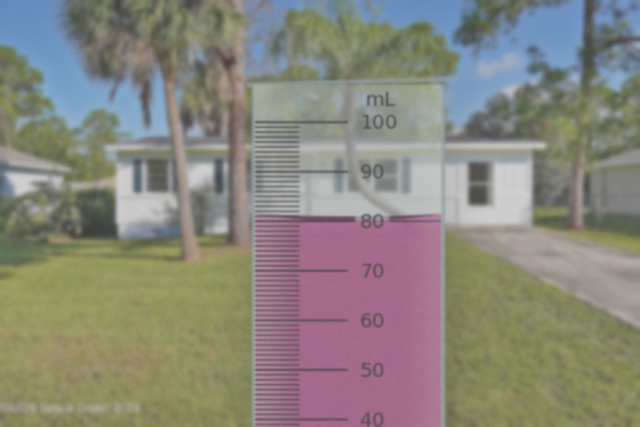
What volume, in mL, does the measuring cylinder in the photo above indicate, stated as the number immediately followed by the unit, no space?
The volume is 80mL
